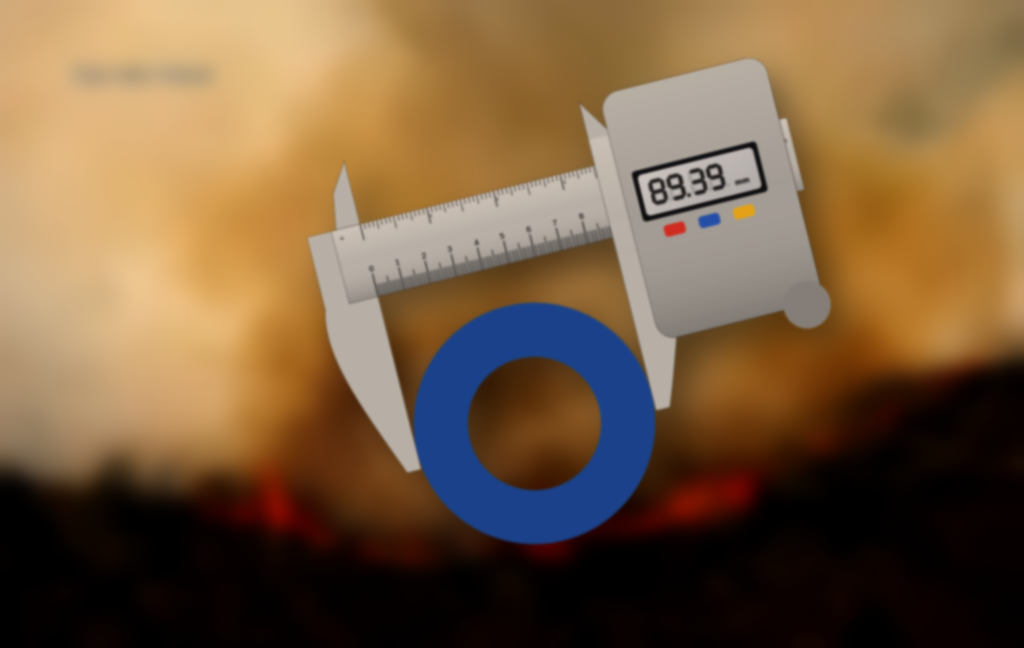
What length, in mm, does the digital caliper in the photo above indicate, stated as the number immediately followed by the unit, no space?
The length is 89.39mm
